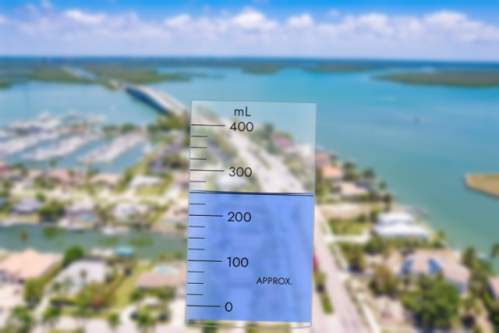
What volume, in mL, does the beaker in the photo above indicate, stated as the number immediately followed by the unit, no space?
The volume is 250mL
